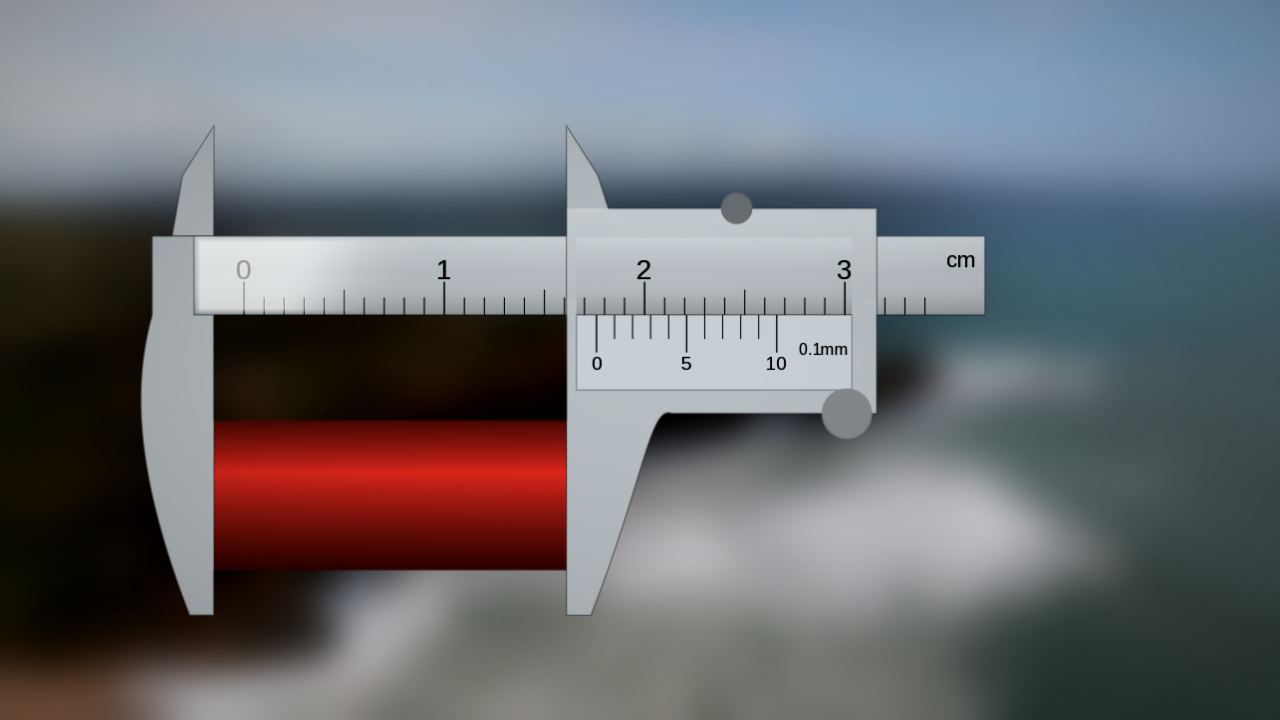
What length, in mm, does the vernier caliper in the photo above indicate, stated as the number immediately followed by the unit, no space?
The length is 17.6mm
